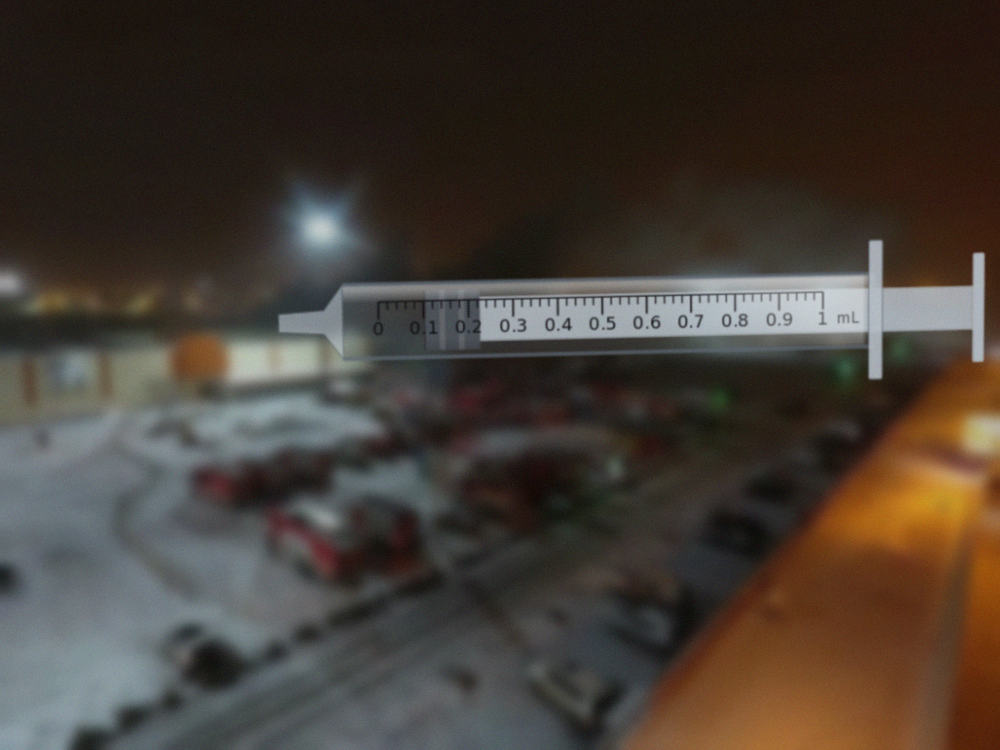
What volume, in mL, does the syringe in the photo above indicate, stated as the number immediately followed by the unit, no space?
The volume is 0.1mL
